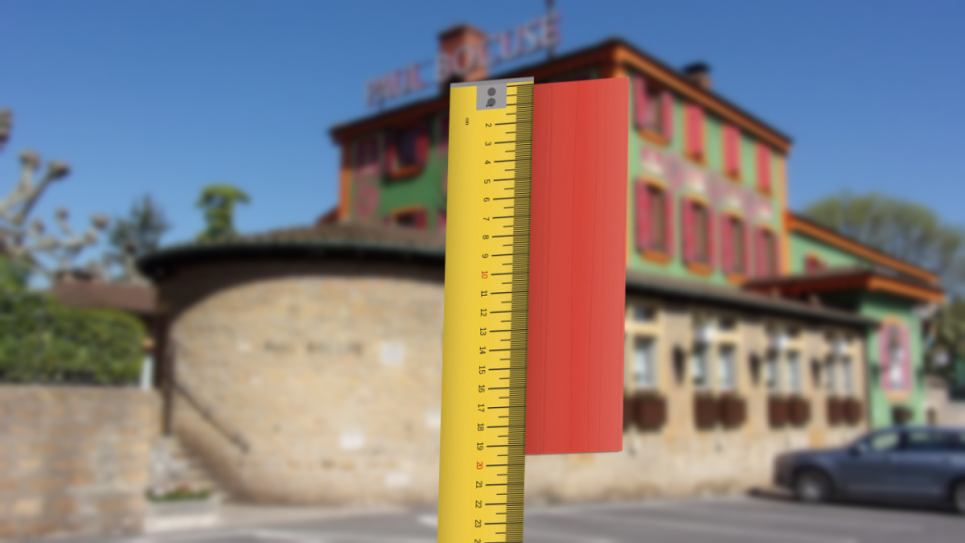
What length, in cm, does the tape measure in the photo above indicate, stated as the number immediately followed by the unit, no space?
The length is 19.5cm
